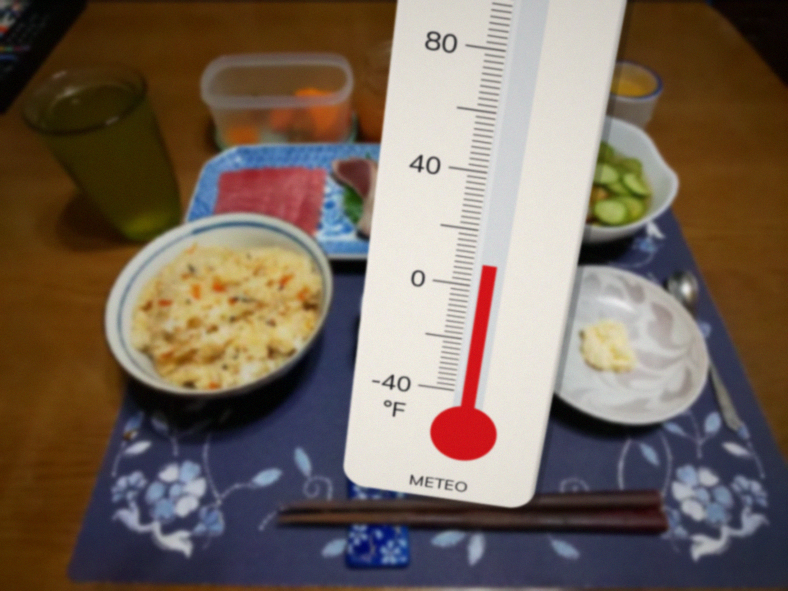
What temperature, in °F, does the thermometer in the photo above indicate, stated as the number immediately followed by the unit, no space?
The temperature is 8°F
